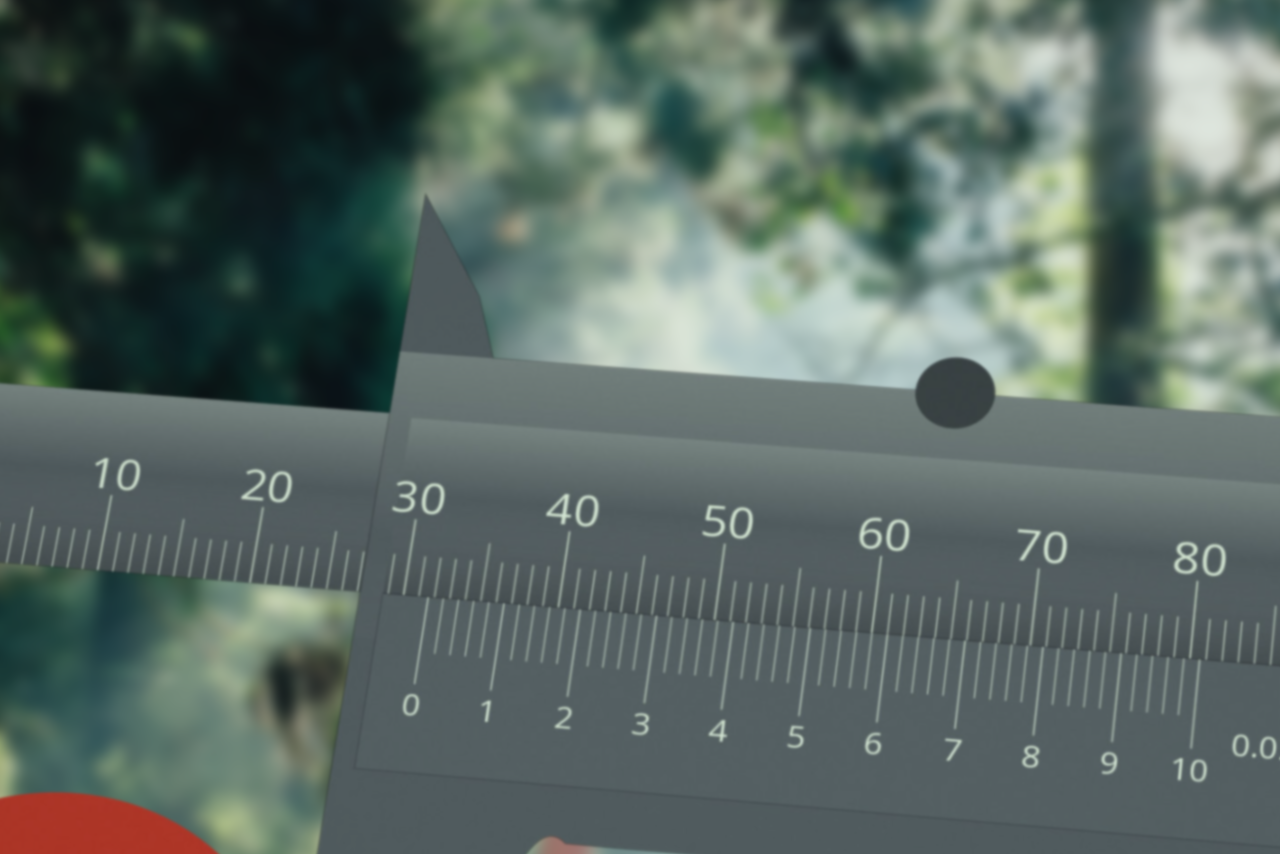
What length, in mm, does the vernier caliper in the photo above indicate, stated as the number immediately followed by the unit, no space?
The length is 31.6mm
